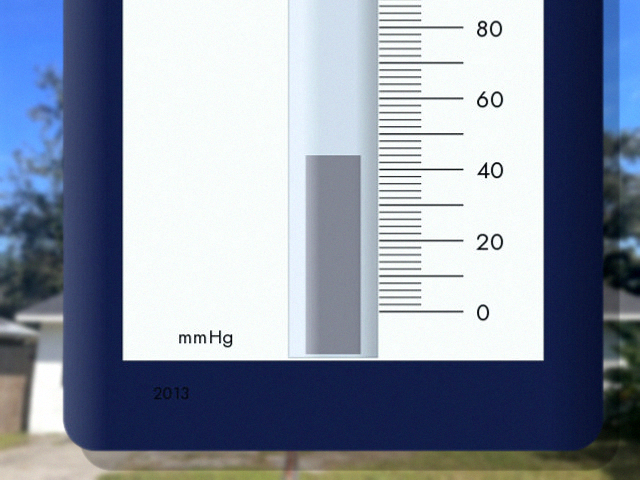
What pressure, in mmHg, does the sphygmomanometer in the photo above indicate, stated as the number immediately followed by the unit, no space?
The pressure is 44mmHg
